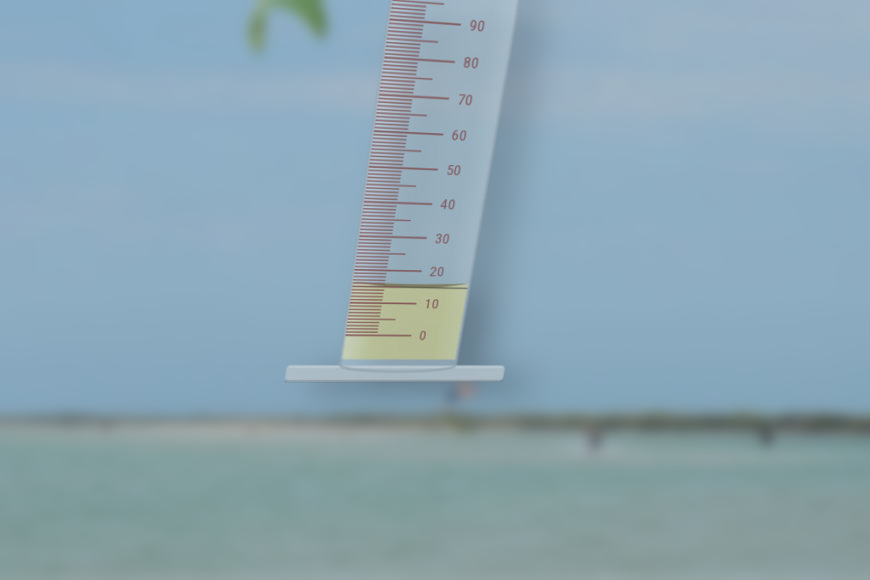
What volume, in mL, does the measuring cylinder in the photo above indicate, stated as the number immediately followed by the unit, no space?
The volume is 15mL
